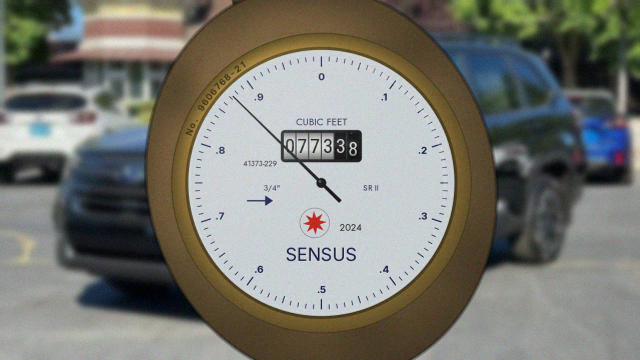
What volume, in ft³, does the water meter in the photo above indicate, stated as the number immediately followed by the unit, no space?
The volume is 77337.87ft³
